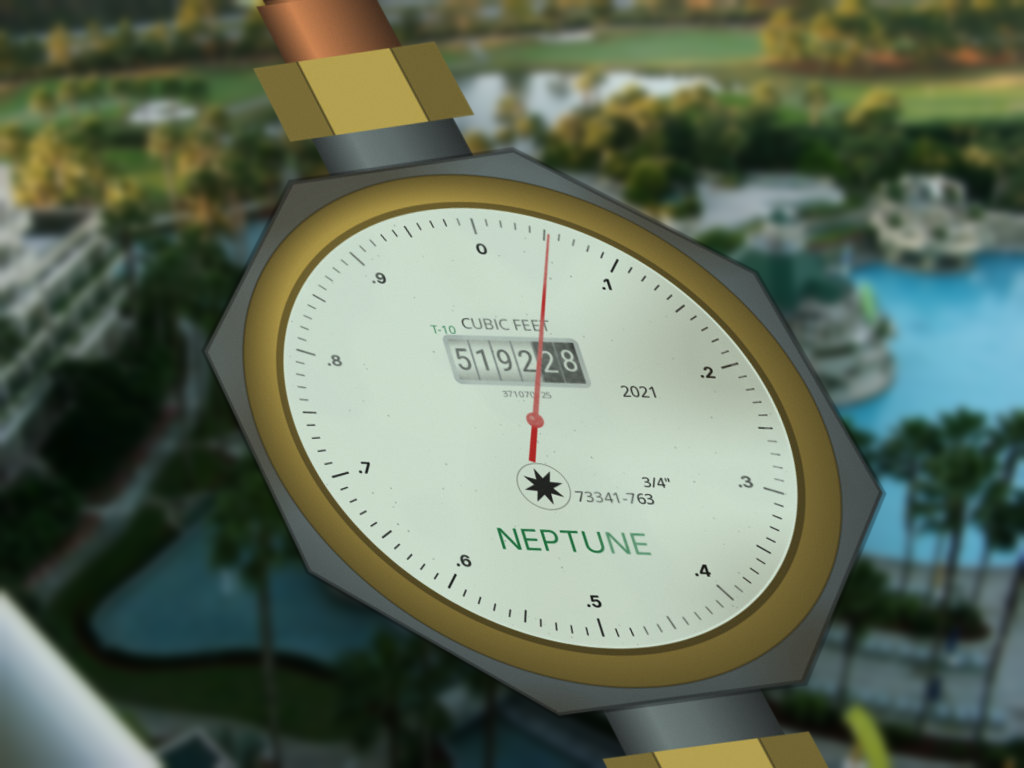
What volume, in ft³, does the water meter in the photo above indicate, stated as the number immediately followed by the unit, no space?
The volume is 519228.05ft³
